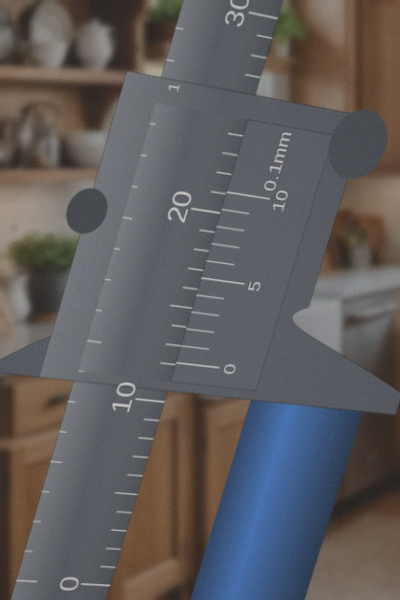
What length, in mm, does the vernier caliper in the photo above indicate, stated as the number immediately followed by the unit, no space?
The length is 12.1mm
